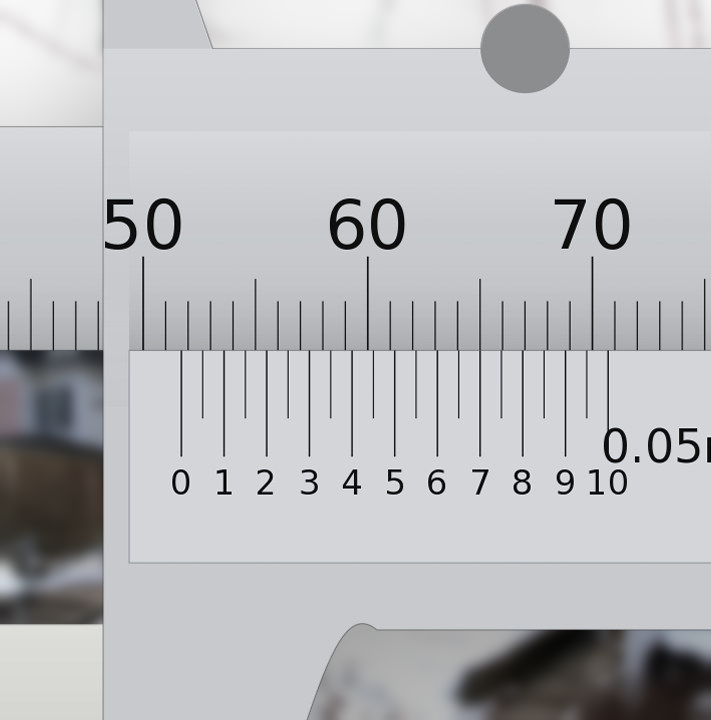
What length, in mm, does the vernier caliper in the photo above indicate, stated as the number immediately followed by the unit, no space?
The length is 51.70mm
